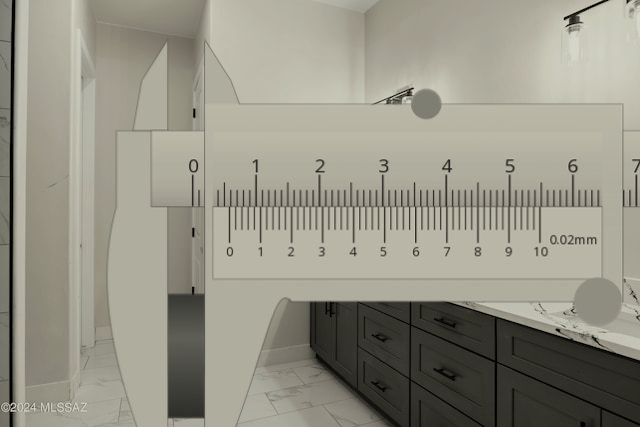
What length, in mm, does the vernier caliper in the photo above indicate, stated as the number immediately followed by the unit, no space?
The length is 5.8mm
